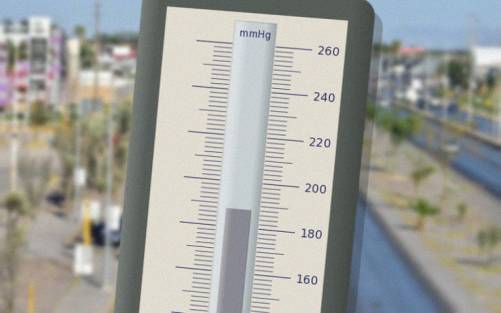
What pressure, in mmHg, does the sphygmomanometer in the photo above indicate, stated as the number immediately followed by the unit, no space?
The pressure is 188mmHg
